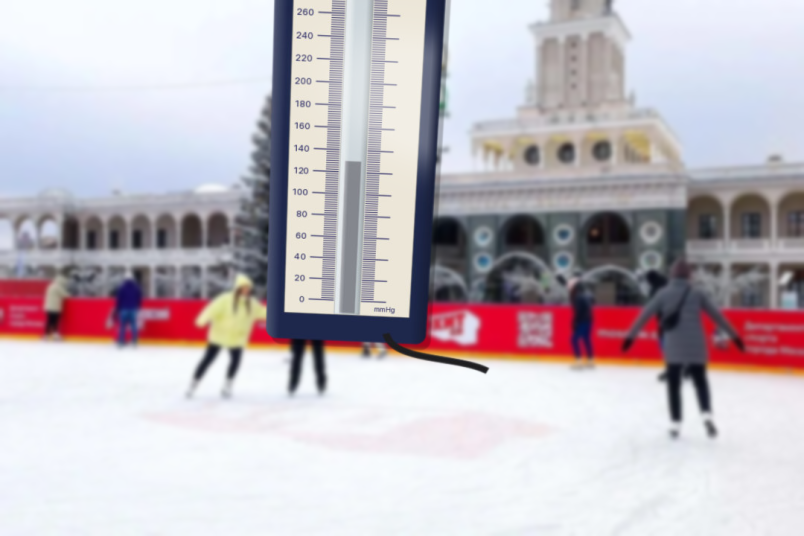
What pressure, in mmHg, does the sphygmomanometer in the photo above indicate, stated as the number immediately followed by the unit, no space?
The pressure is 130mmHg
